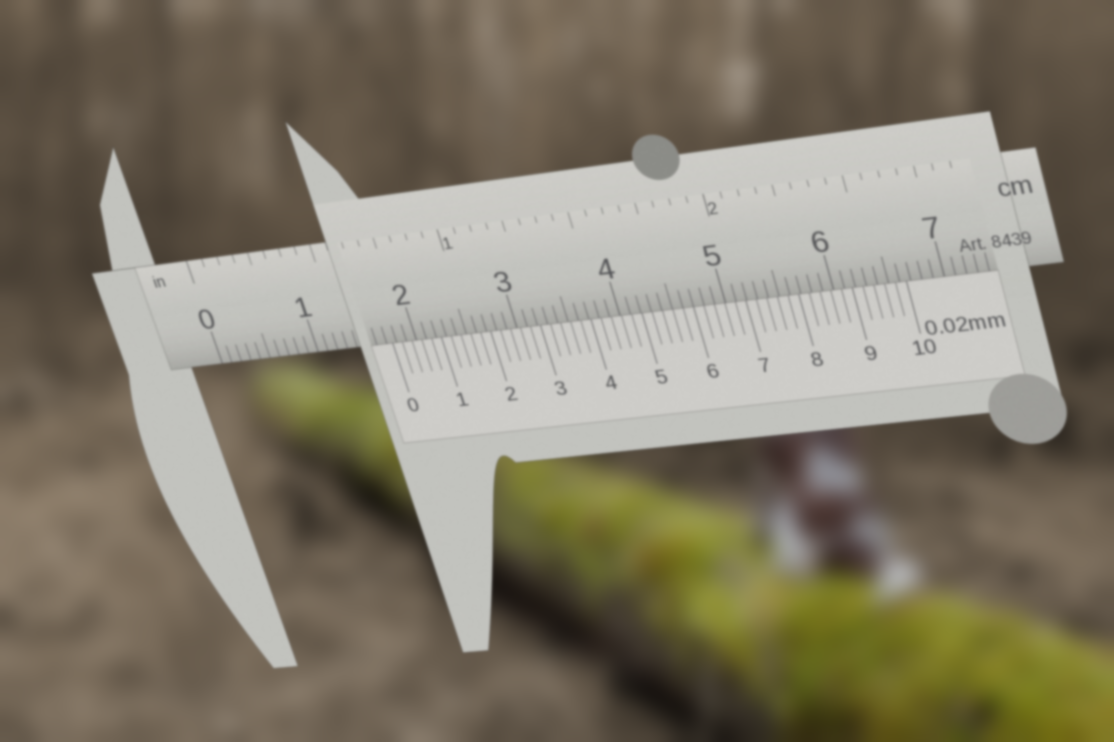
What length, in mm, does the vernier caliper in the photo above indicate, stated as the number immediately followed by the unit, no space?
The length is 17.6mm
